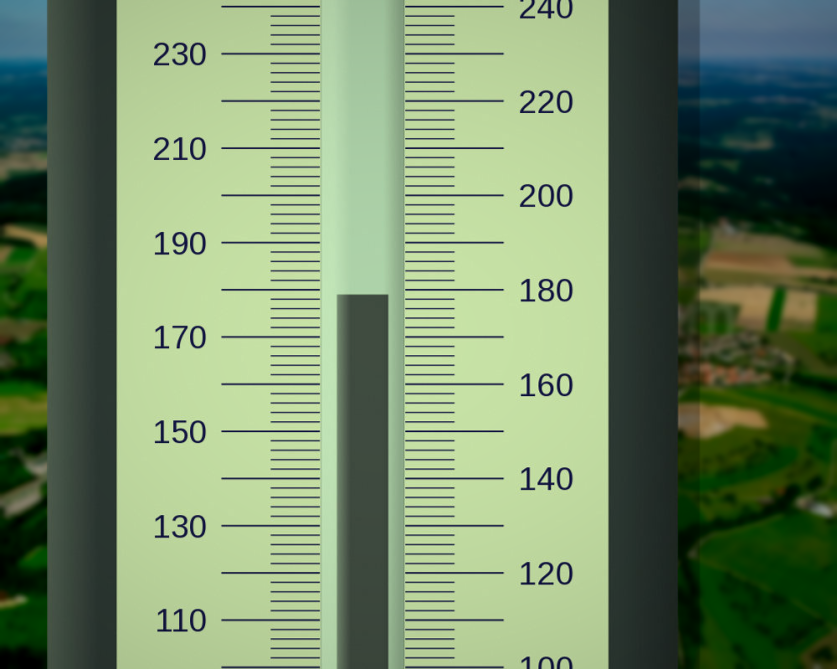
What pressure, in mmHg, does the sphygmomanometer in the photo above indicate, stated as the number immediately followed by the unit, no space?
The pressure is 179mmHg
